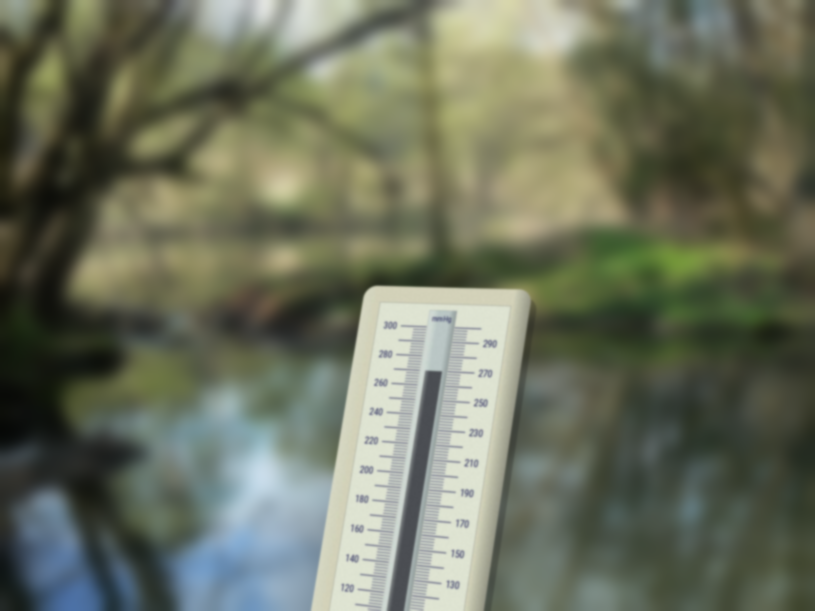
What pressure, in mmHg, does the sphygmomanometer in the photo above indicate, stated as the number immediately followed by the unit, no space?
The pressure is 270mmHg
